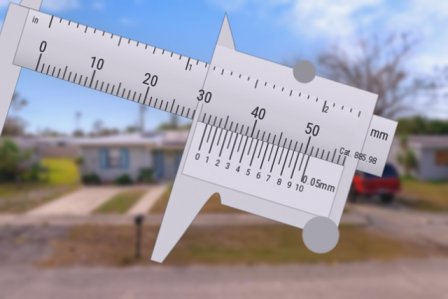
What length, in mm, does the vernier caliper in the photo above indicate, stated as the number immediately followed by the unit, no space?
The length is 31.8mm
